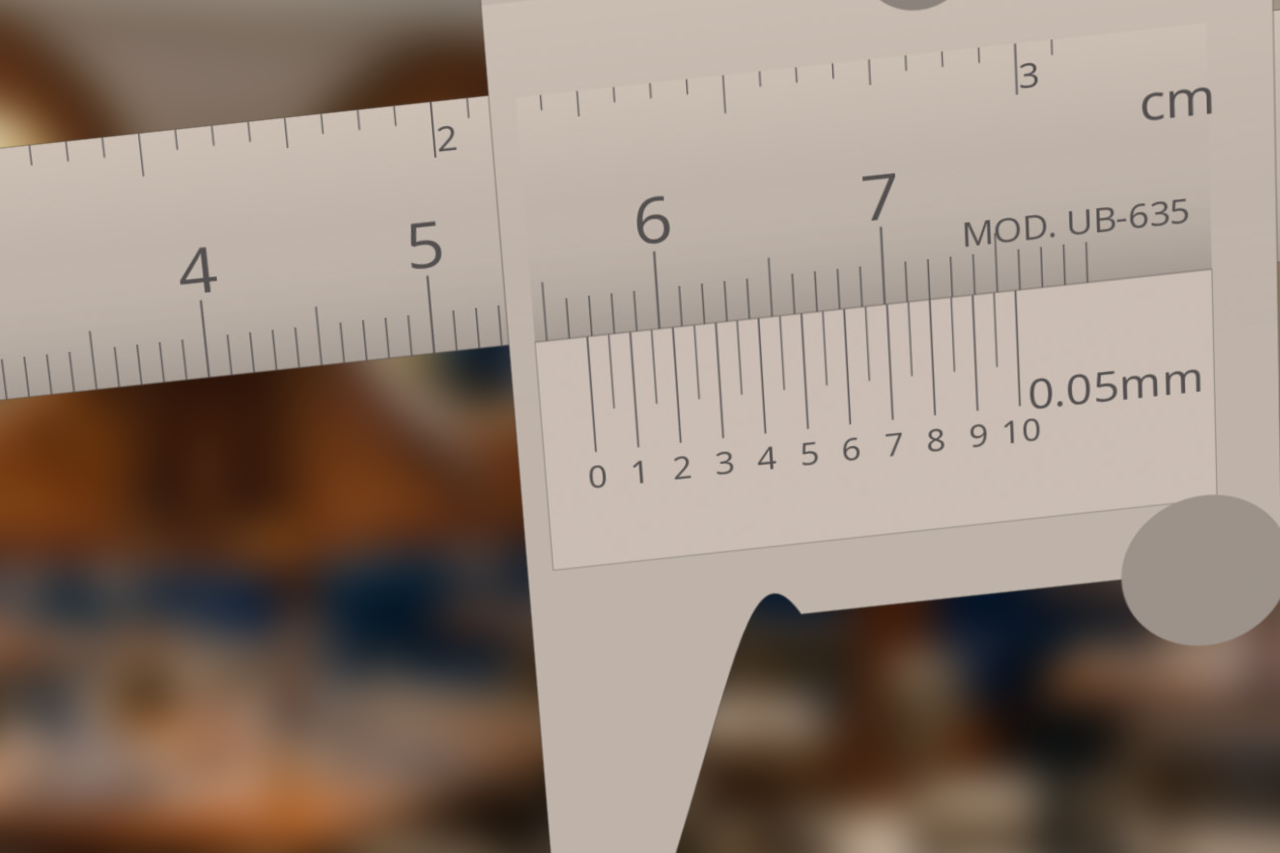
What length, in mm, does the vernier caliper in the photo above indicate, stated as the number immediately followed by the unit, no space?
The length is 56.8mm
